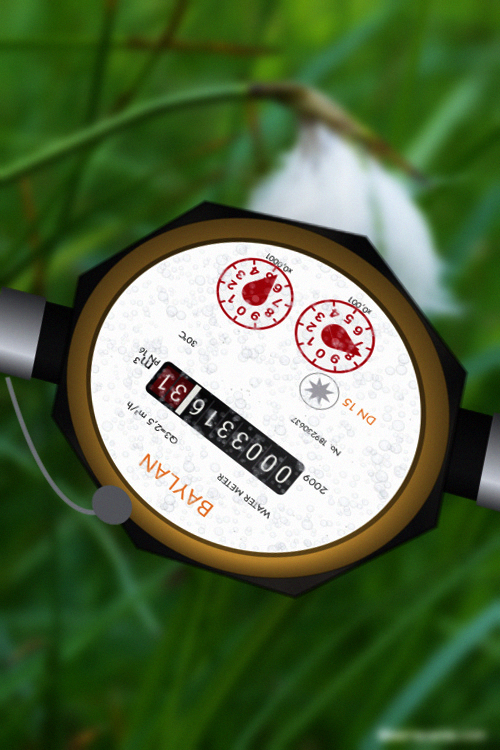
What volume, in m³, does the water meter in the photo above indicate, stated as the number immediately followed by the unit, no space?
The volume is 3316.3175m³
